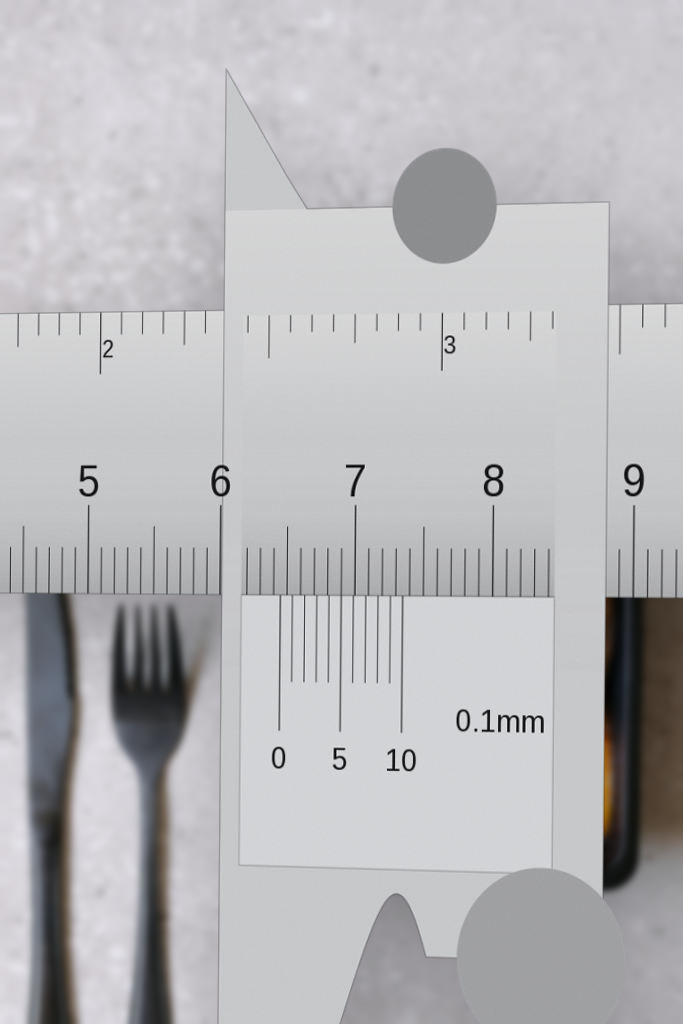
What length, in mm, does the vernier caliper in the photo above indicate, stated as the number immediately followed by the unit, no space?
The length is 64.5mm
